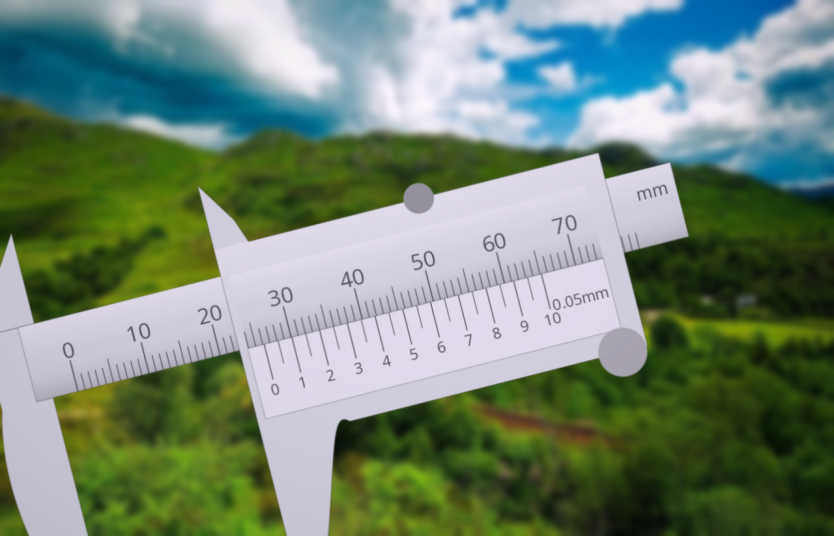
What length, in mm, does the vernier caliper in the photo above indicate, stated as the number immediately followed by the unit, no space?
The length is 26.2mm
